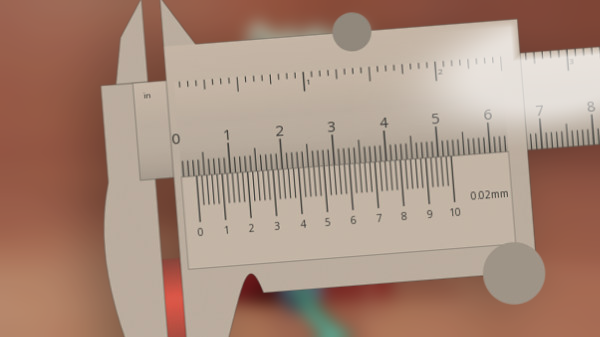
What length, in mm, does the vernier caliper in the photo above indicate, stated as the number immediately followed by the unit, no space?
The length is 3.5mm
